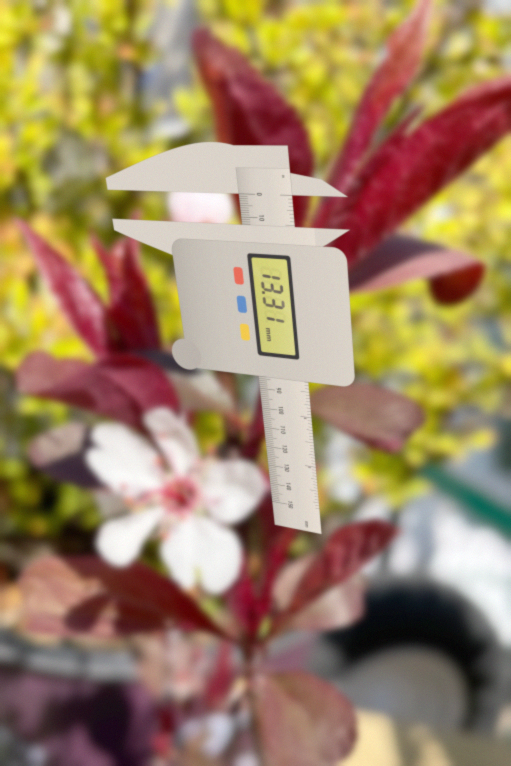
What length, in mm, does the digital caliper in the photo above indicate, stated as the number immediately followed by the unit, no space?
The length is 13.31mm
